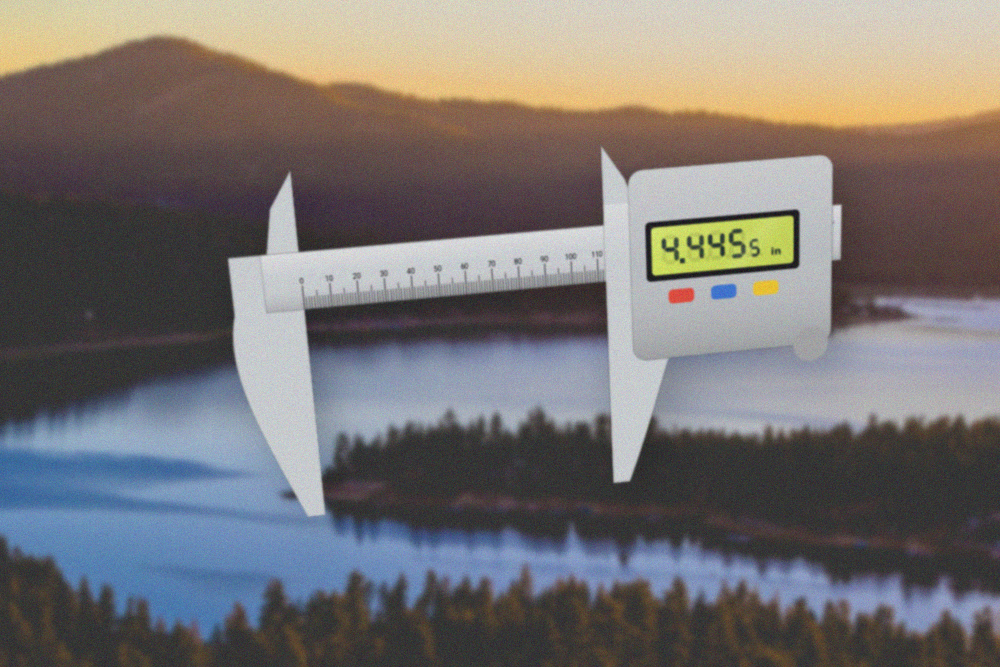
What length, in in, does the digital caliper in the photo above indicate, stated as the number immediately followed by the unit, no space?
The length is 4.4455in
